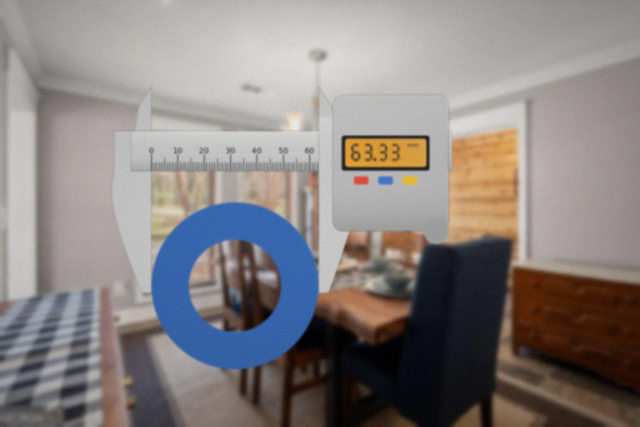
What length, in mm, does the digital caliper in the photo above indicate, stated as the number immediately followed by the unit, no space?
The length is 63.33mm
